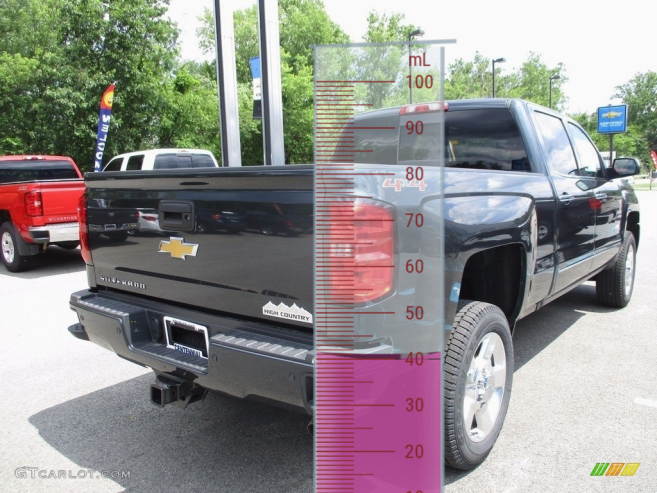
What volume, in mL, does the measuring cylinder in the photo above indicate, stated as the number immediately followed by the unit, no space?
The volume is 40mL
